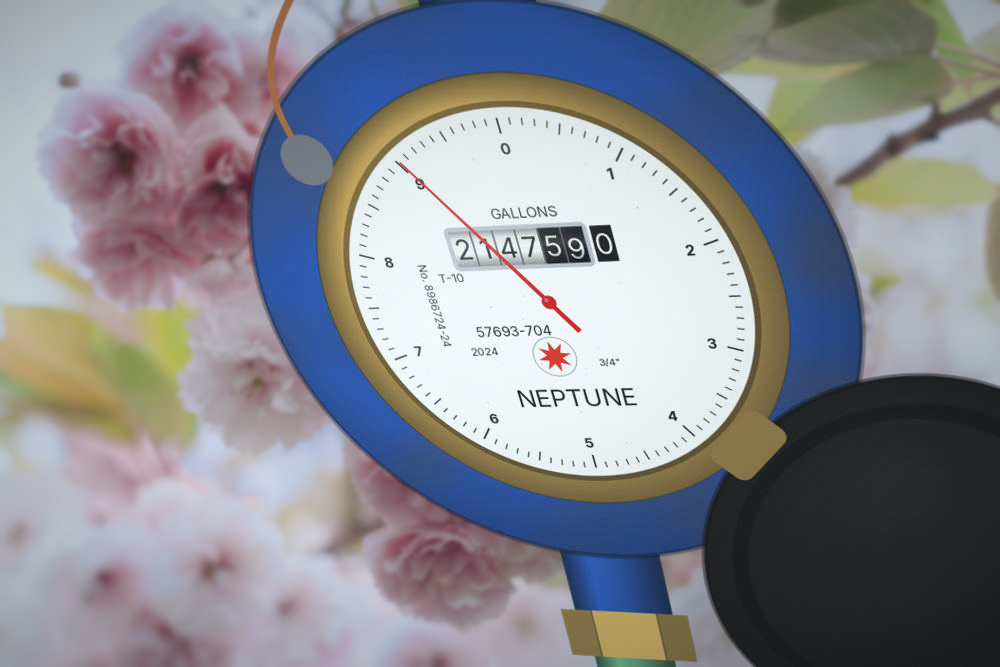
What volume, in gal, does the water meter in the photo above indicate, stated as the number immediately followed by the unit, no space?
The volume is 2147589.0gal
